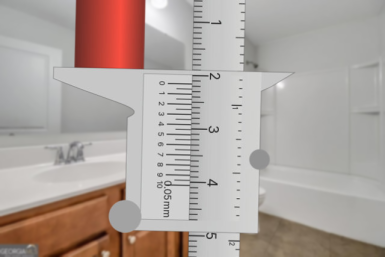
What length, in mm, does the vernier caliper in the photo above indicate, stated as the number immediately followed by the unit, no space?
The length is 21.6mm
